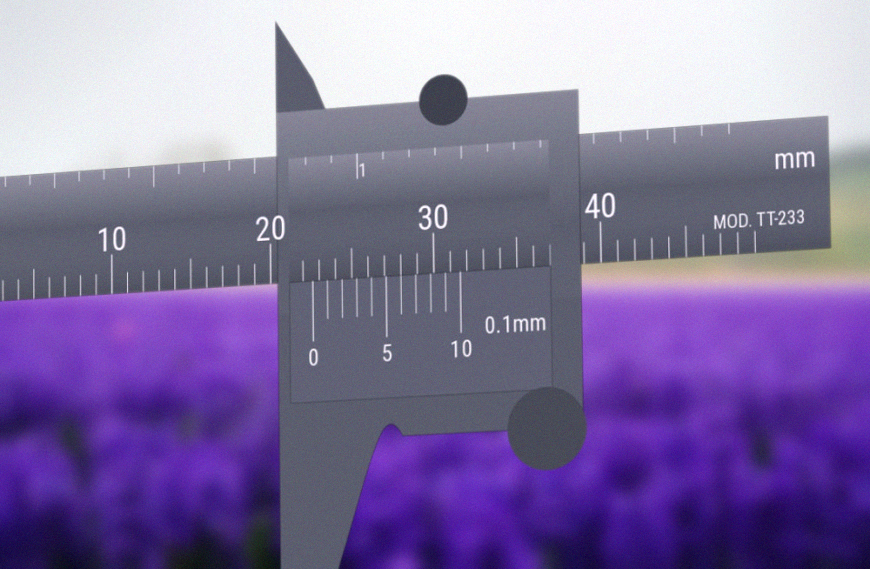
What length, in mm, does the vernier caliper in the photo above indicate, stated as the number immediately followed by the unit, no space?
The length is 22.6mm
